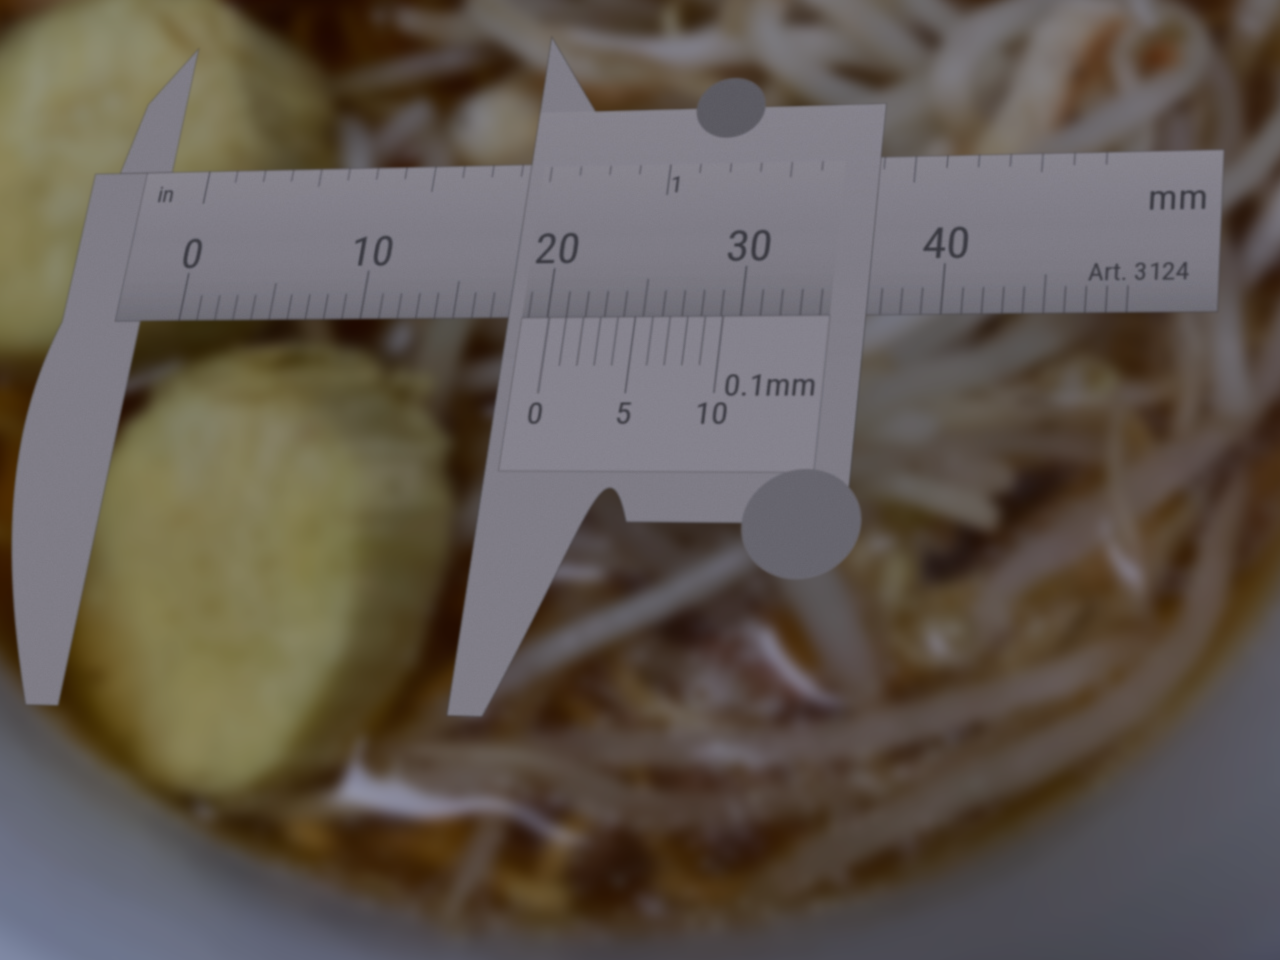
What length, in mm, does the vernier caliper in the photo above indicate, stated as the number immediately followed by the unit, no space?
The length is 20.1mm
